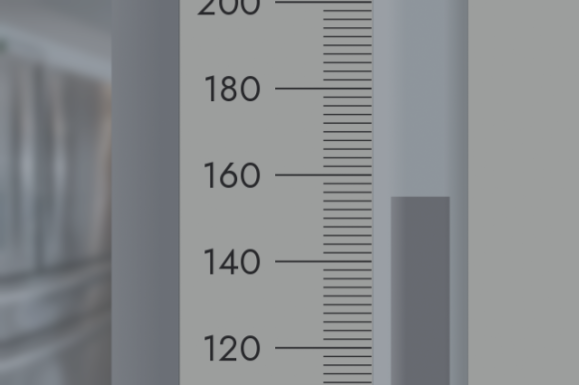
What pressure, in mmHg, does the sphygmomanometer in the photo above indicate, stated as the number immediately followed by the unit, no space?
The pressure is 155mmHg
